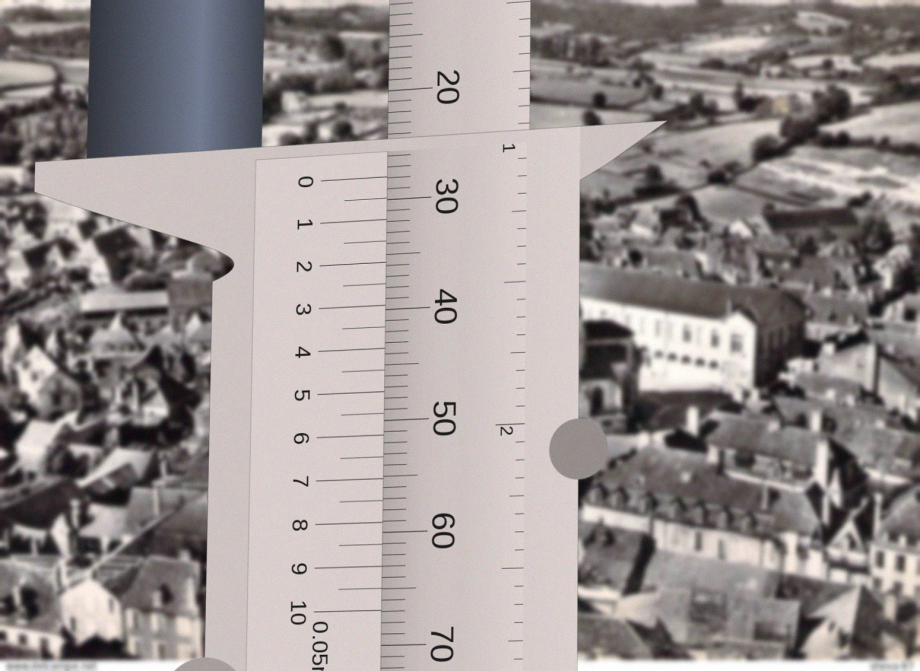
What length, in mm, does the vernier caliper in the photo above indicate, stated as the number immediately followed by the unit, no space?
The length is 27.9mm
